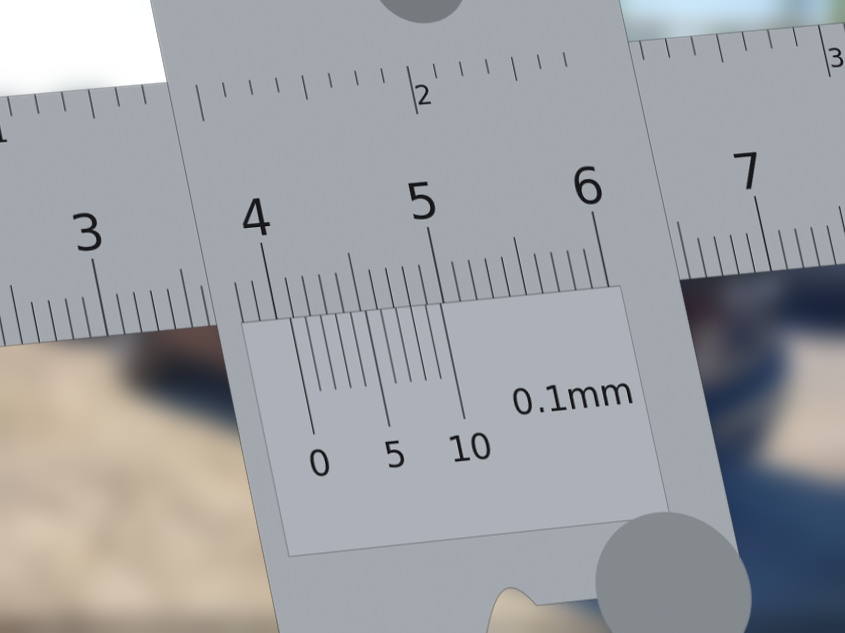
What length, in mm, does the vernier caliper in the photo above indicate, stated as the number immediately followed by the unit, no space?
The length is 40.8mm
